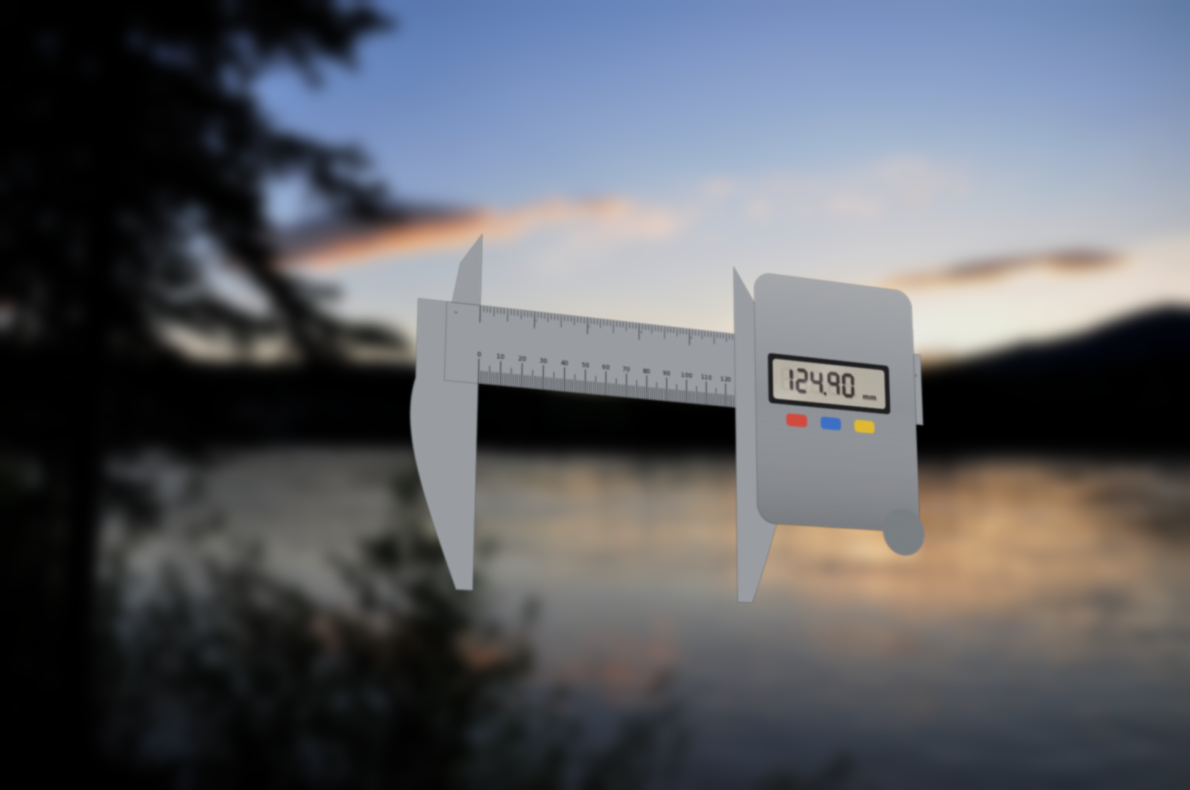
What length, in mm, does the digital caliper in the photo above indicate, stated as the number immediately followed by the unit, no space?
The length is 124.90mm
